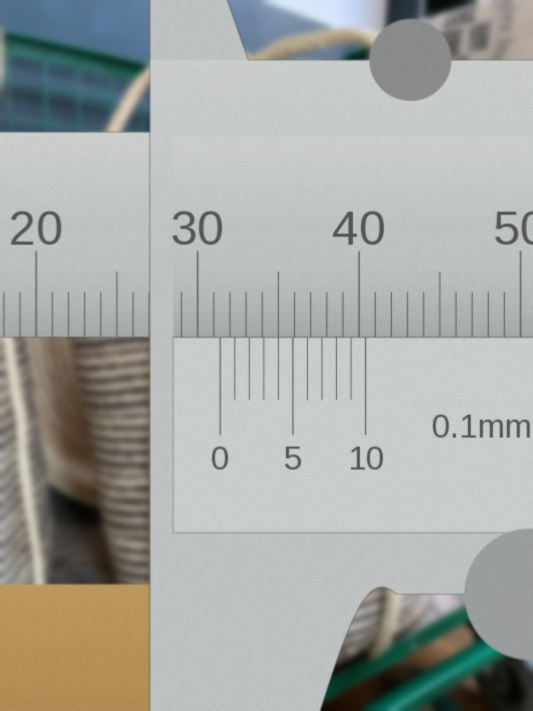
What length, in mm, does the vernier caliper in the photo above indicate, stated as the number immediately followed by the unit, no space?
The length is 31.4mm
